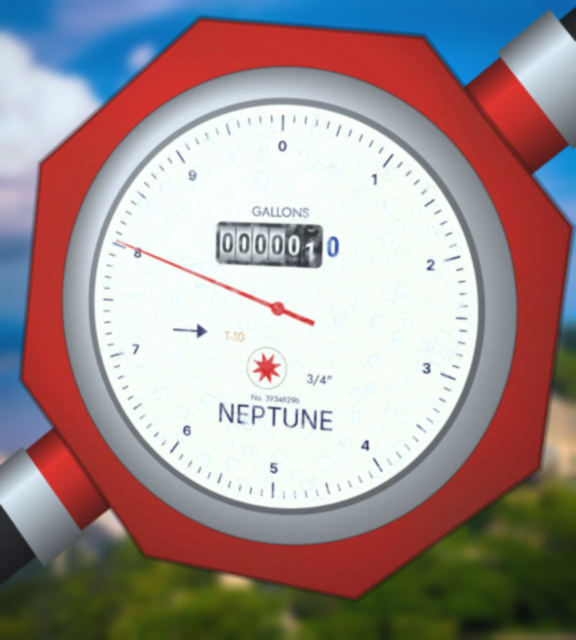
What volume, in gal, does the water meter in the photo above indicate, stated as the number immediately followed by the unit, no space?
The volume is 8.0gal
